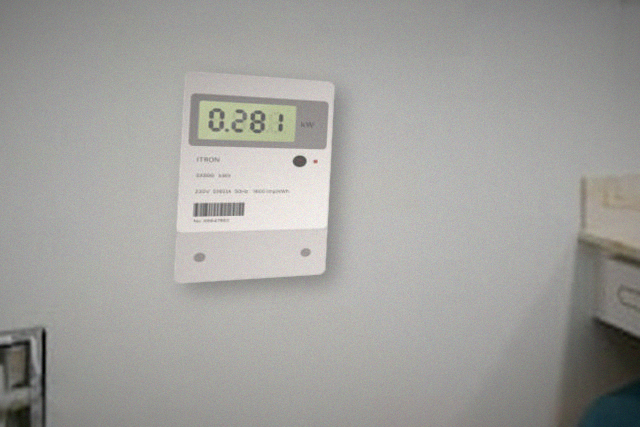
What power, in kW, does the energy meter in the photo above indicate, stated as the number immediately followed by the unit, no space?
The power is 0.281kW
